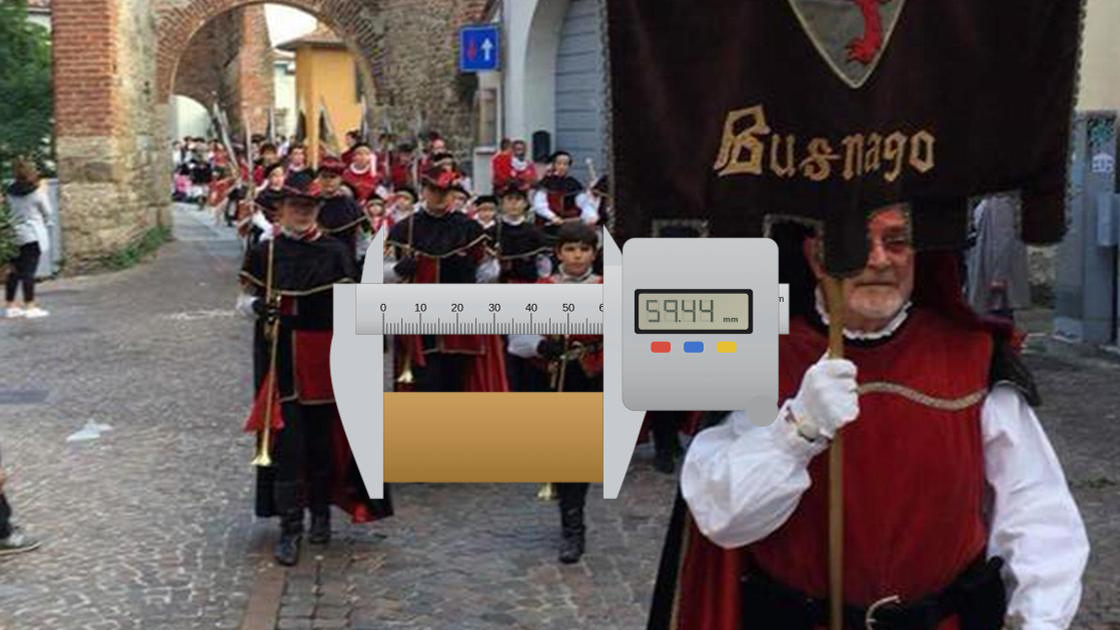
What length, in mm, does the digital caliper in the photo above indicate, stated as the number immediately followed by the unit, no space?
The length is 59.44mm
